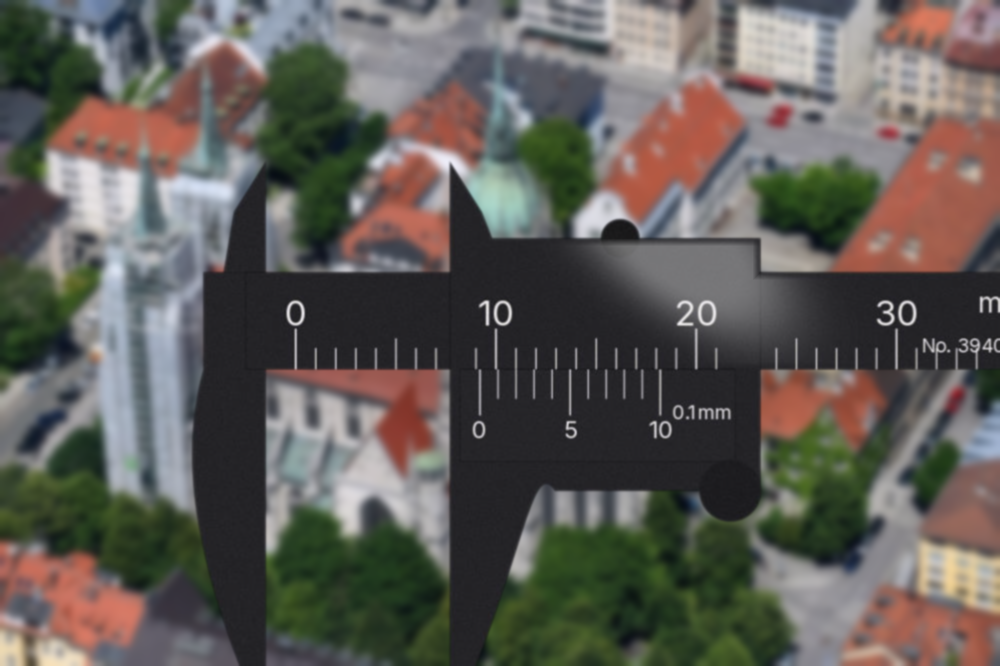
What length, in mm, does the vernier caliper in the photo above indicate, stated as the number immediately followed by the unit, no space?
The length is 9.2mm
